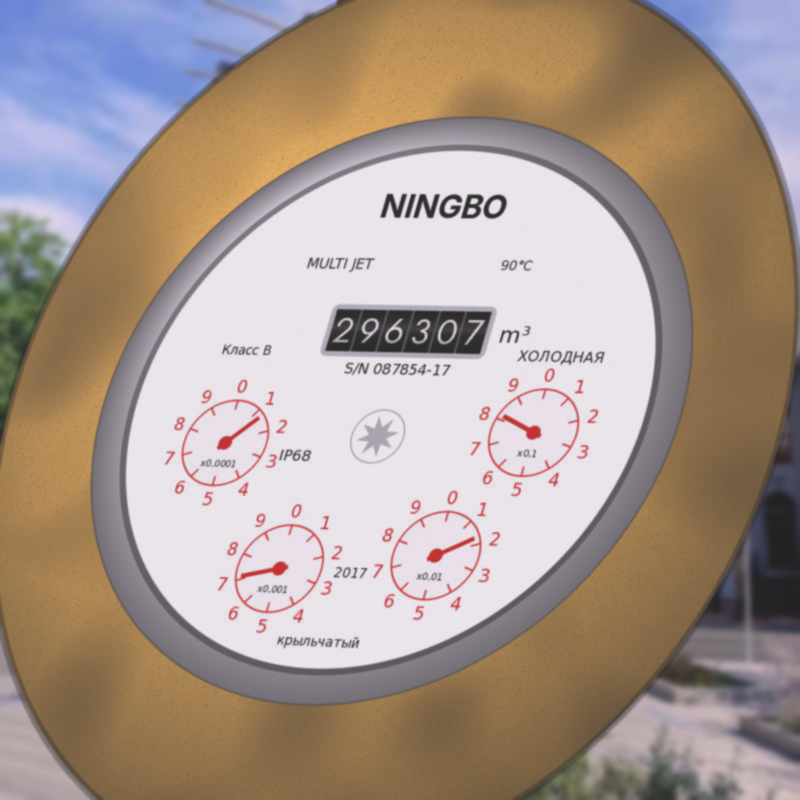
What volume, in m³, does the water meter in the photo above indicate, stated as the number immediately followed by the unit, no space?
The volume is 296307.8171m³
